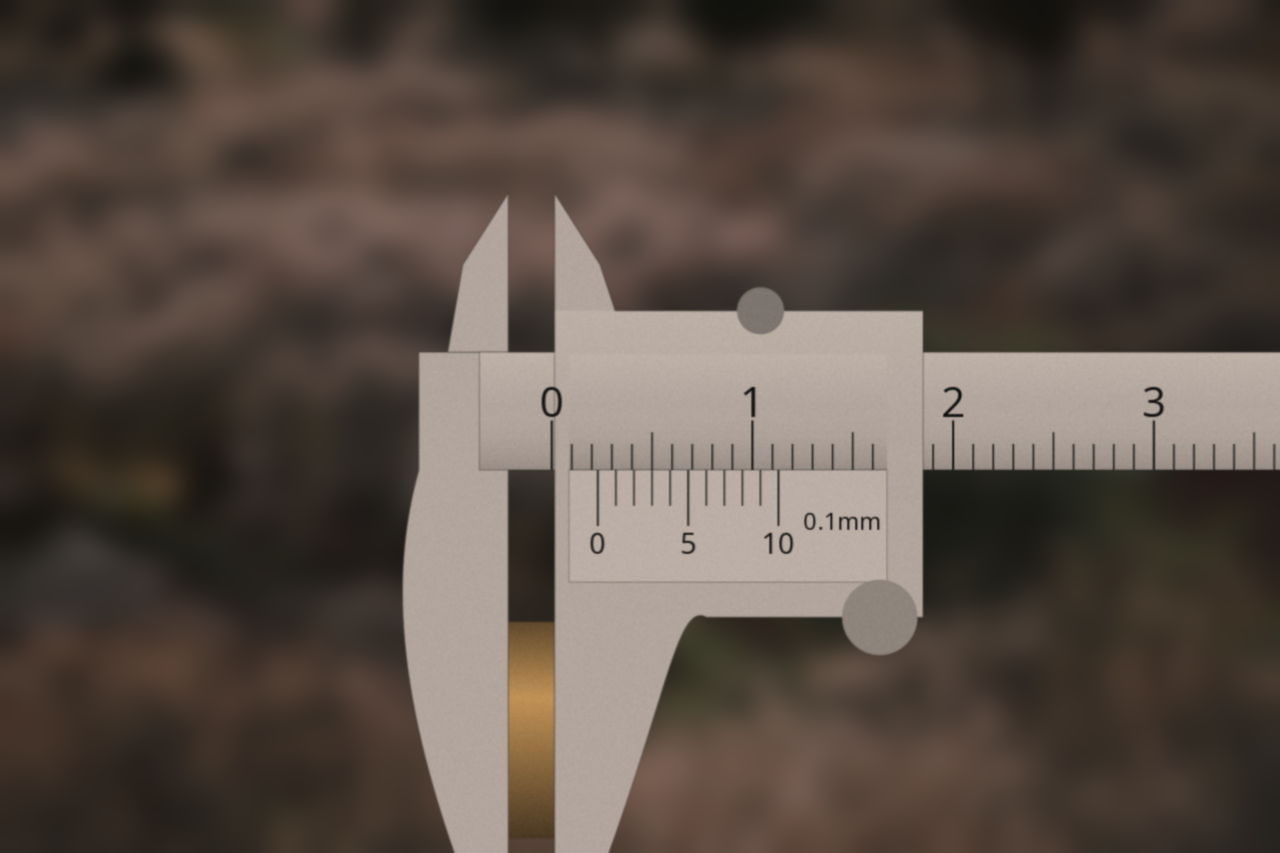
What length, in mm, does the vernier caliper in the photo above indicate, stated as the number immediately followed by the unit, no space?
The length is 2.3mm
